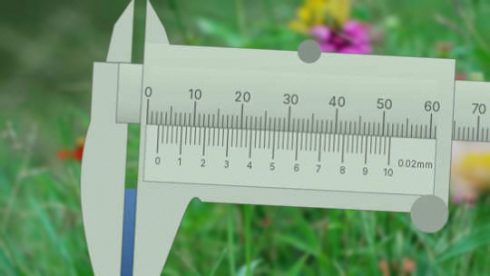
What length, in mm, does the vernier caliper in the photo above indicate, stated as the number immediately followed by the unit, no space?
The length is 2.5mm
